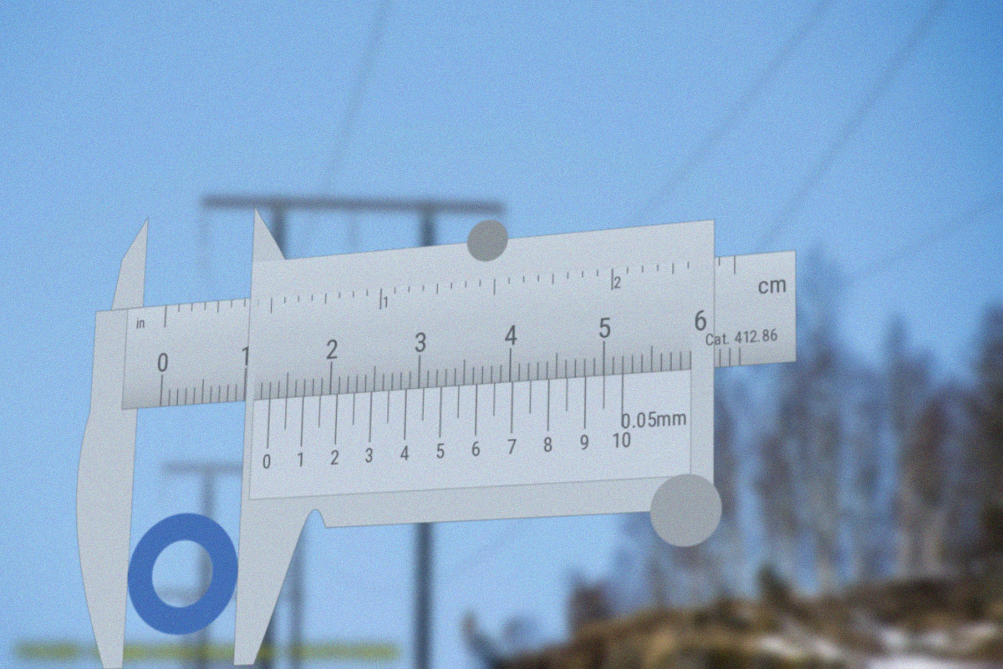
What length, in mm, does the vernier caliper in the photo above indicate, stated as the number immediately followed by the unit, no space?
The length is 13.0mm
